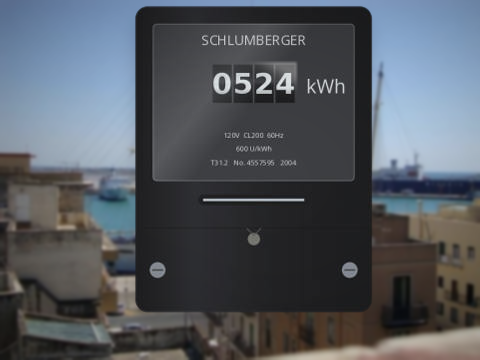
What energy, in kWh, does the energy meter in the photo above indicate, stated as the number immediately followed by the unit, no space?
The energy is 524kWh
